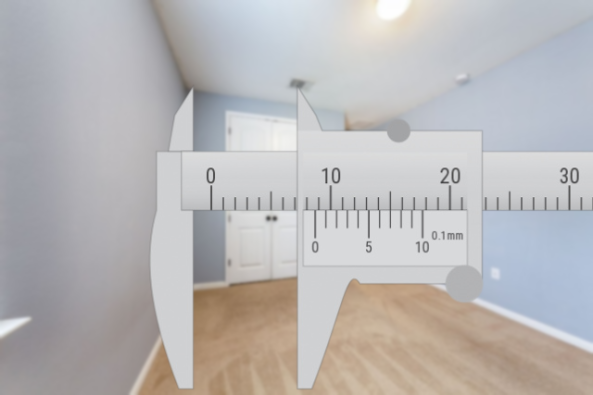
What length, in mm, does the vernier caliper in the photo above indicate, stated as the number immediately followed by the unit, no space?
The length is 8.7mm
